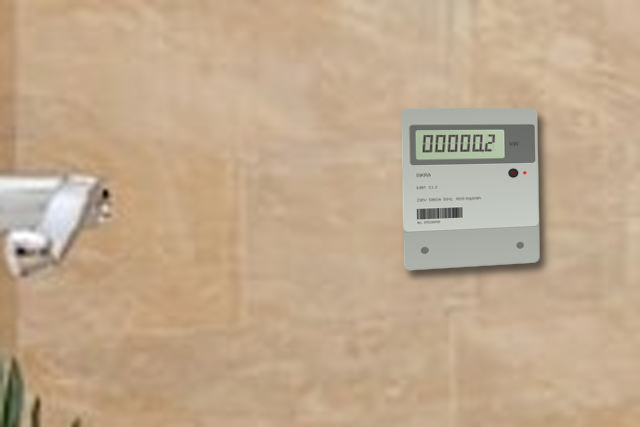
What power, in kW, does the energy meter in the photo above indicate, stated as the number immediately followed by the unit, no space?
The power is 0.2kW
